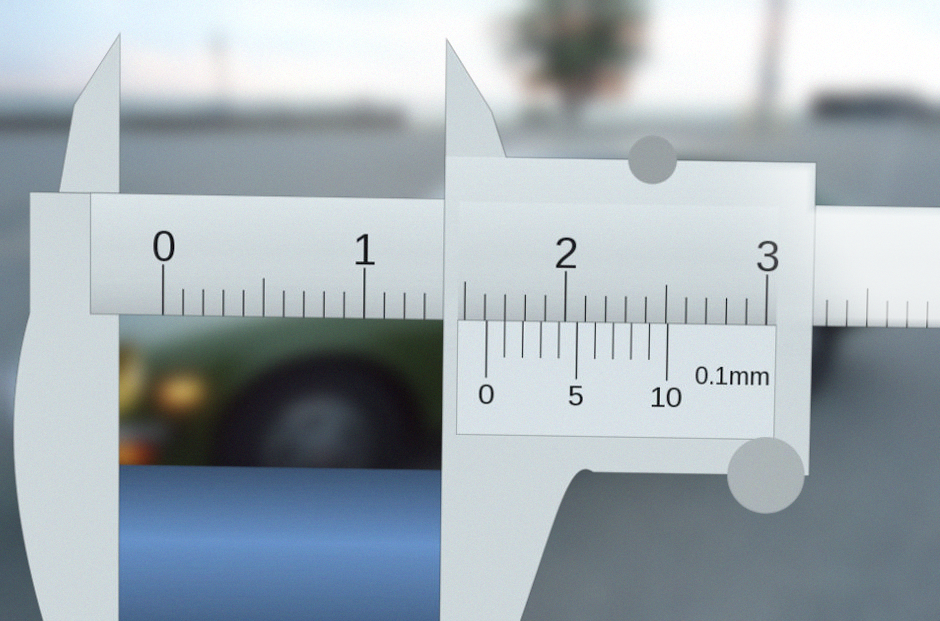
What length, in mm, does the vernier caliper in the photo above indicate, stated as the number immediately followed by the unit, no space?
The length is 16.1mm
